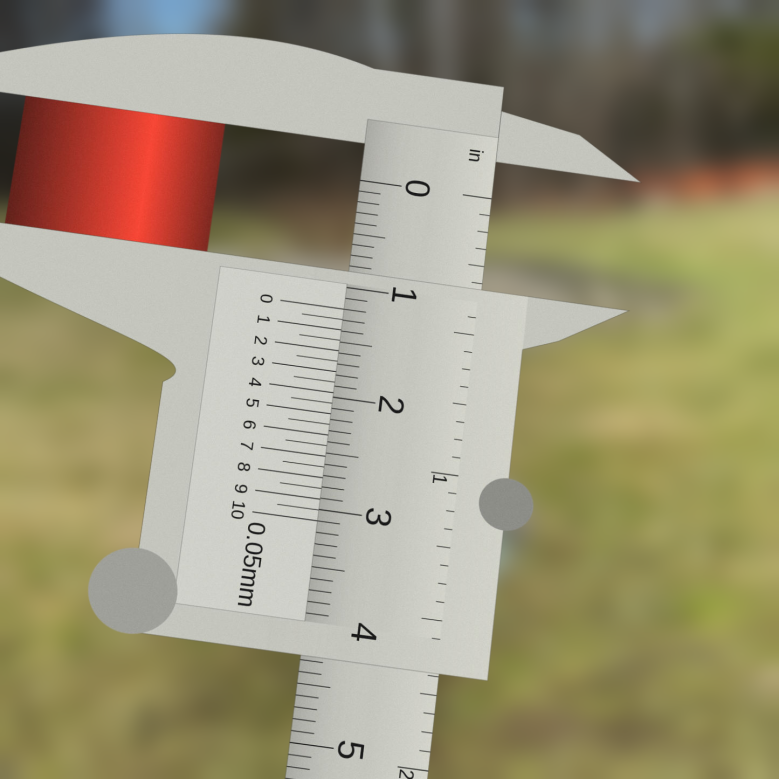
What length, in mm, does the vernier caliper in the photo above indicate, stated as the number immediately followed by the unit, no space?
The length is 12.0mm
